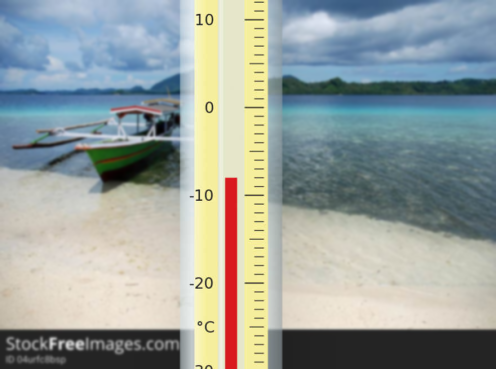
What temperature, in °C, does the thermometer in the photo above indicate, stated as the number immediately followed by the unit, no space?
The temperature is -8°C
